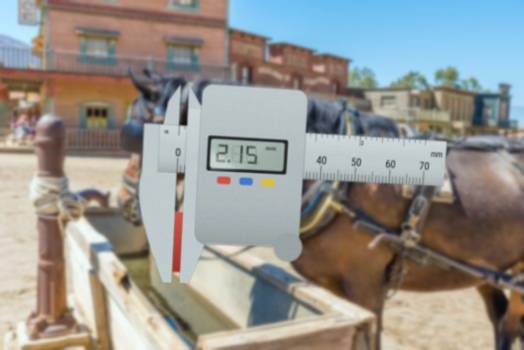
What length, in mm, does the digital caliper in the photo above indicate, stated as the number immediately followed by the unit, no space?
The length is 2.15mm
